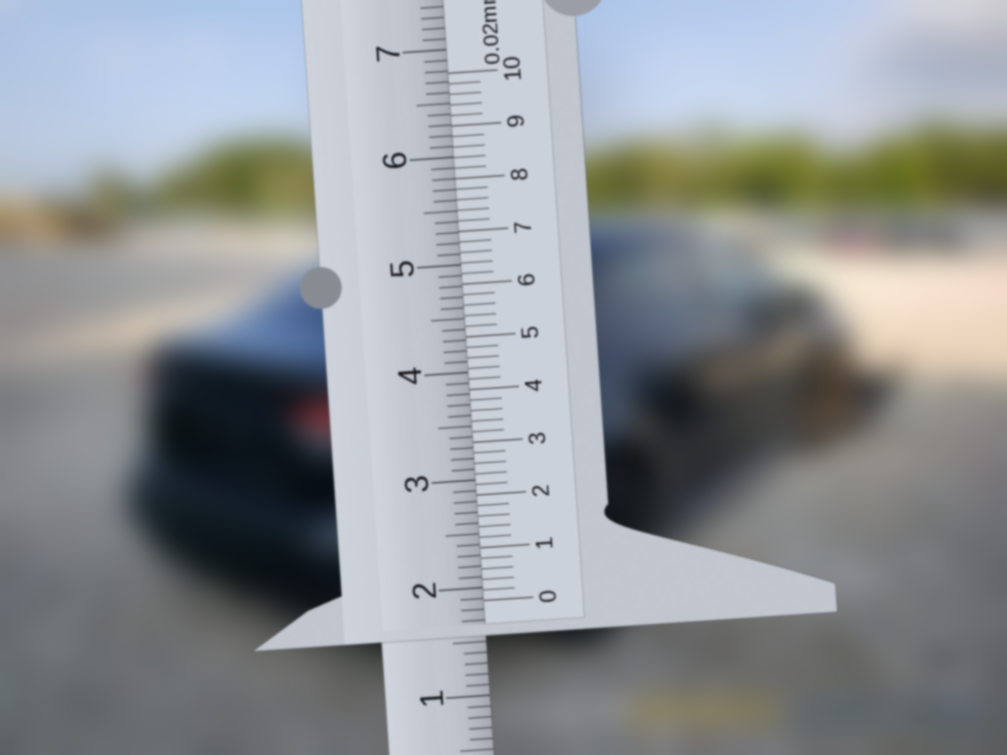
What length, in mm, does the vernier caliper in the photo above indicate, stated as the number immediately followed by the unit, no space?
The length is 18.8mm
